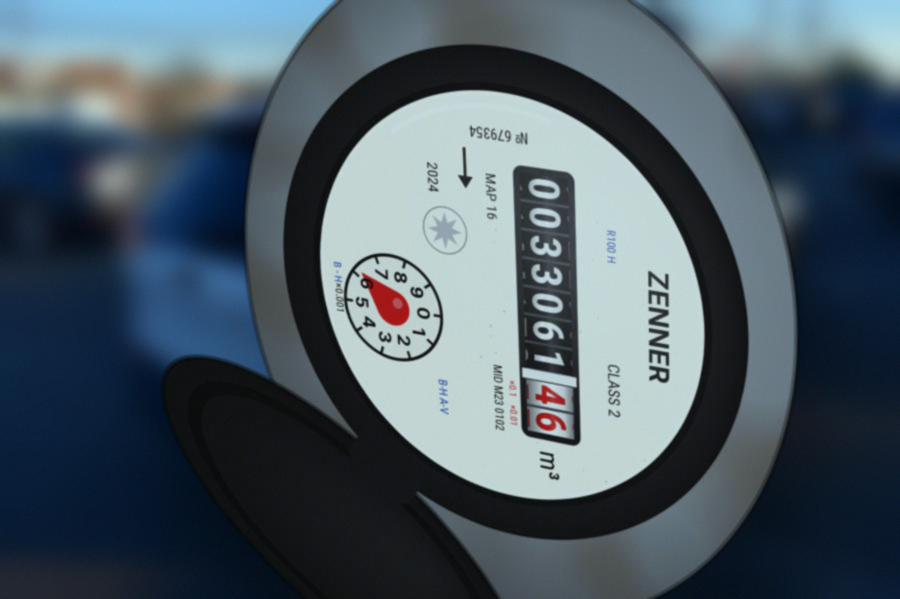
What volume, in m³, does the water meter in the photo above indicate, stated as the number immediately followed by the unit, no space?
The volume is 33061.466m³
